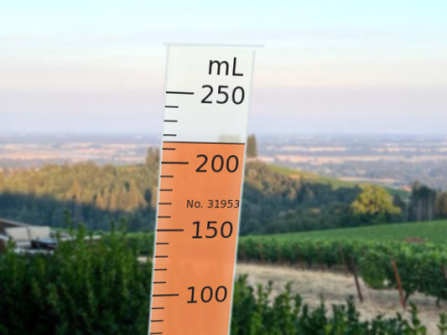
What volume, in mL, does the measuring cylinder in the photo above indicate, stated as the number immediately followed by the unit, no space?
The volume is 215mL
